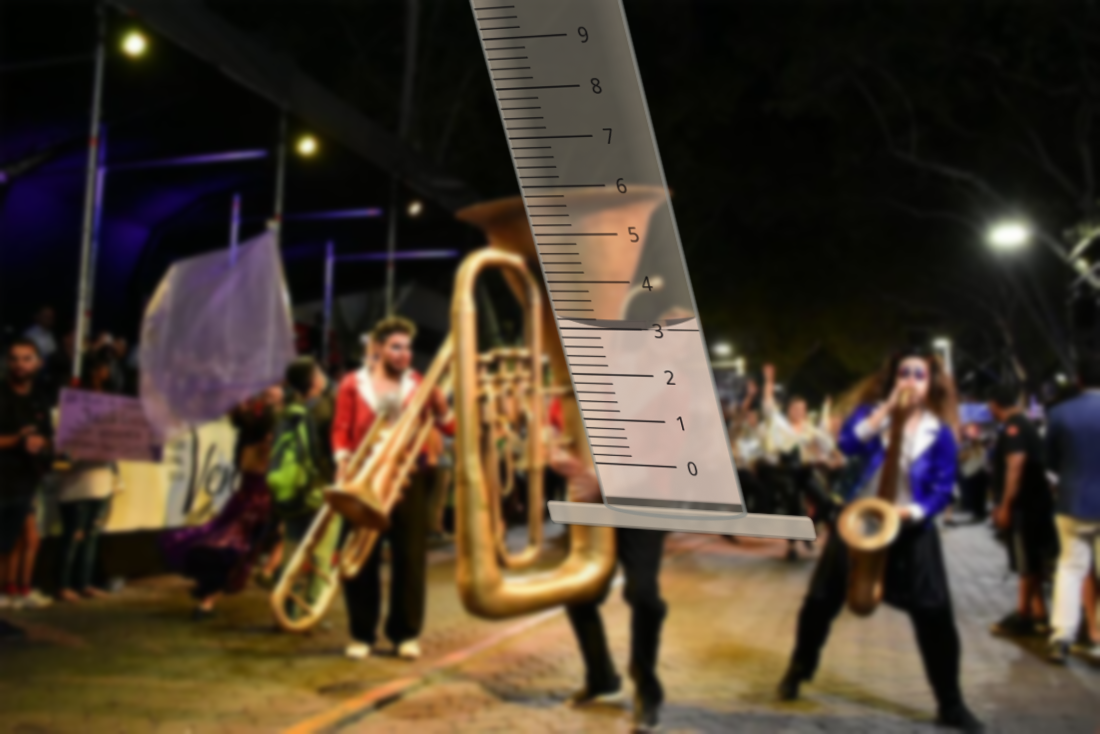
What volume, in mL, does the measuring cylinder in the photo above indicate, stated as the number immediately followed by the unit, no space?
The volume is 3mL
